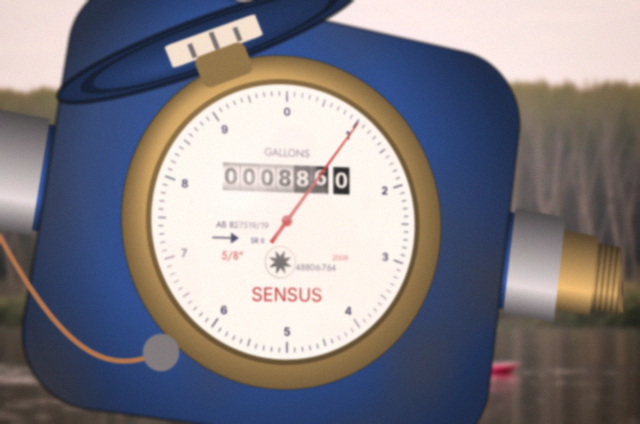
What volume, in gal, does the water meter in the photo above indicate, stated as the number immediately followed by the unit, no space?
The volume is 8861.0gal
